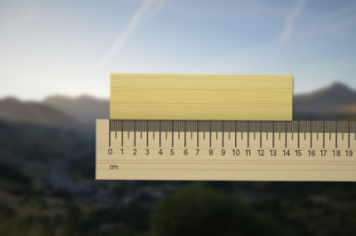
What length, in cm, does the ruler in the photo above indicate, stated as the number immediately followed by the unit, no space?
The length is 14.5cm
